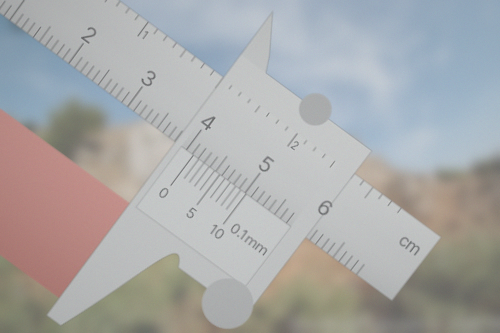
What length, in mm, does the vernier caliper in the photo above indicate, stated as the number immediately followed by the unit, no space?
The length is 41.2mm
